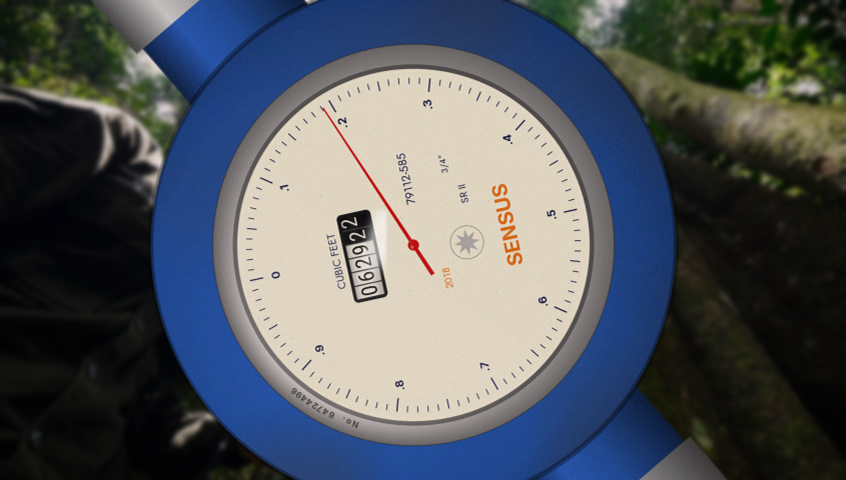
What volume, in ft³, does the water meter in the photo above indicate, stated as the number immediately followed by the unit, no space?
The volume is 62922.19ft³
